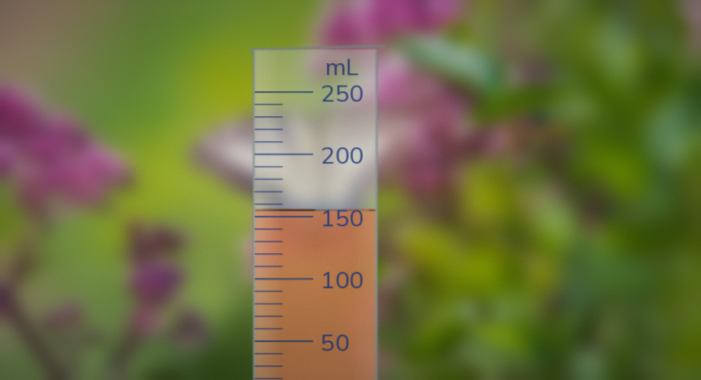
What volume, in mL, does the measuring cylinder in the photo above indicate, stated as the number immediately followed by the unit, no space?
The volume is 155mL
